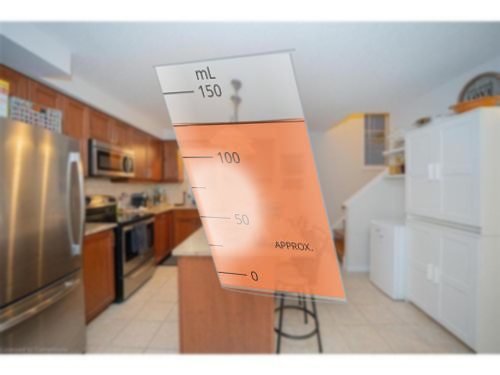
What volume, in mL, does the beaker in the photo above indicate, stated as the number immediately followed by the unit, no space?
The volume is 125mL
